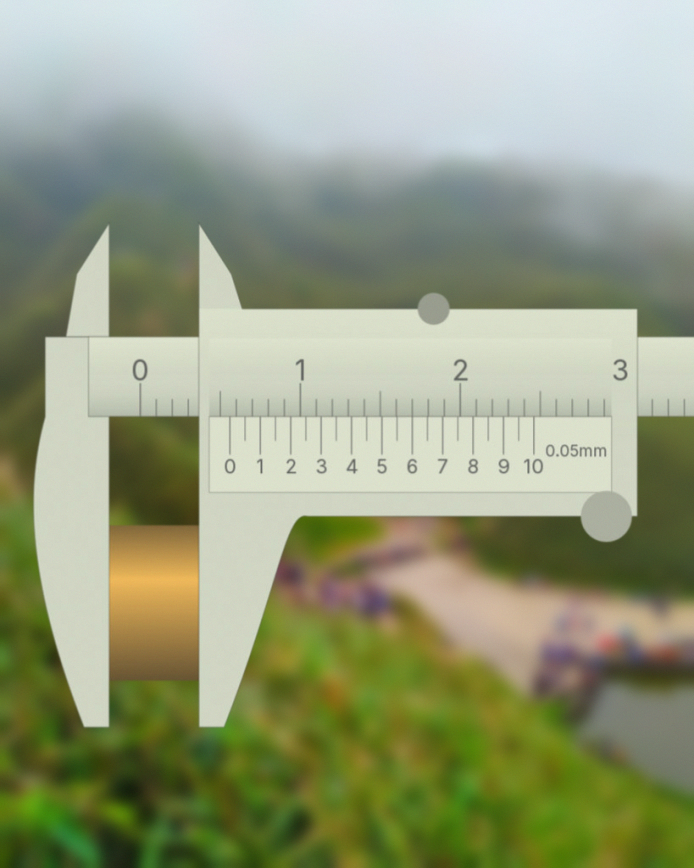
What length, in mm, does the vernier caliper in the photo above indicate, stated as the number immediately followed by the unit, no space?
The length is 5.6mm
